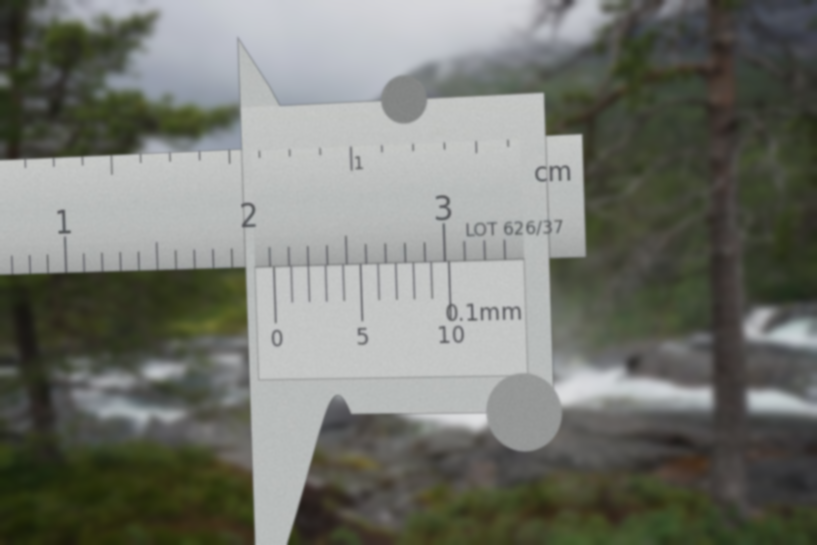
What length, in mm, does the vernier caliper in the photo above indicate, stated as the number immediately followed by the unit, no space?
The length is 21.2mm
